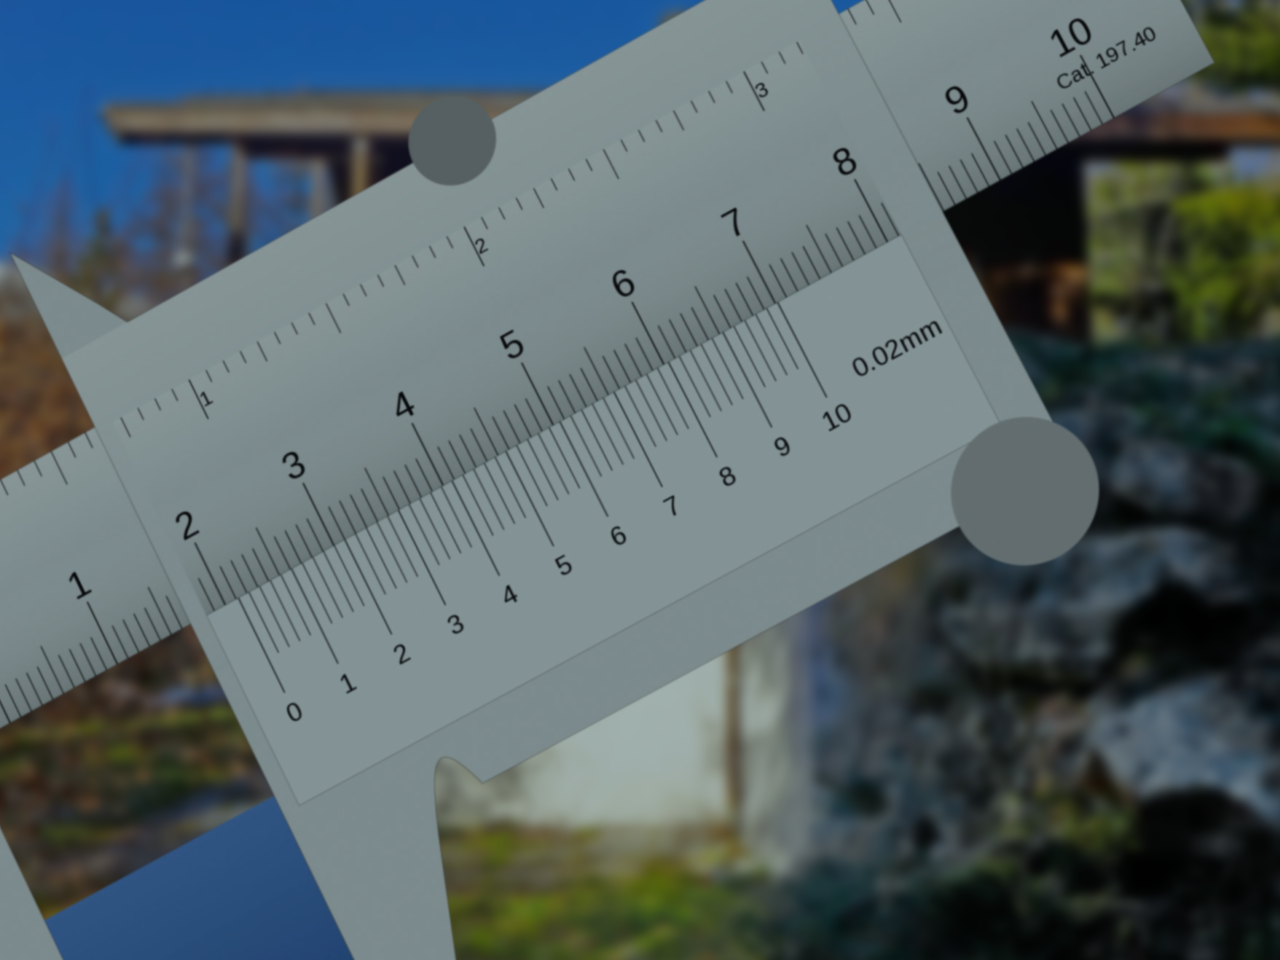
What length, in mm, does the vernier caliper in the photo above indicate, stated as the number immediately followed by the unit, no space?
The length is 21.2mm
